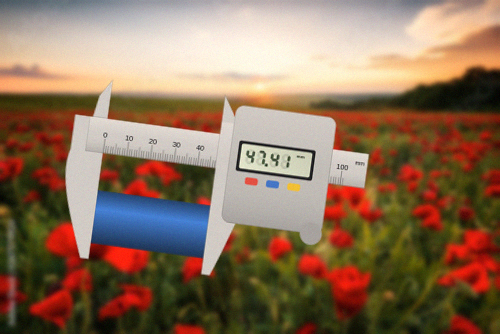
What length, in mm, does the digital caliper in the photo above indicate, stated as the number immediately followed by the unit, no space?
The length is 47.41mm
